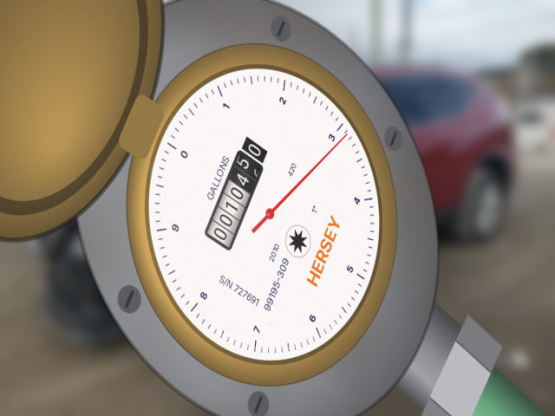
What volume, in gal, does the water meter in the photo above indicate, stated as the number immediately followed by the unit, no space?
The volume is 10453.1gal
